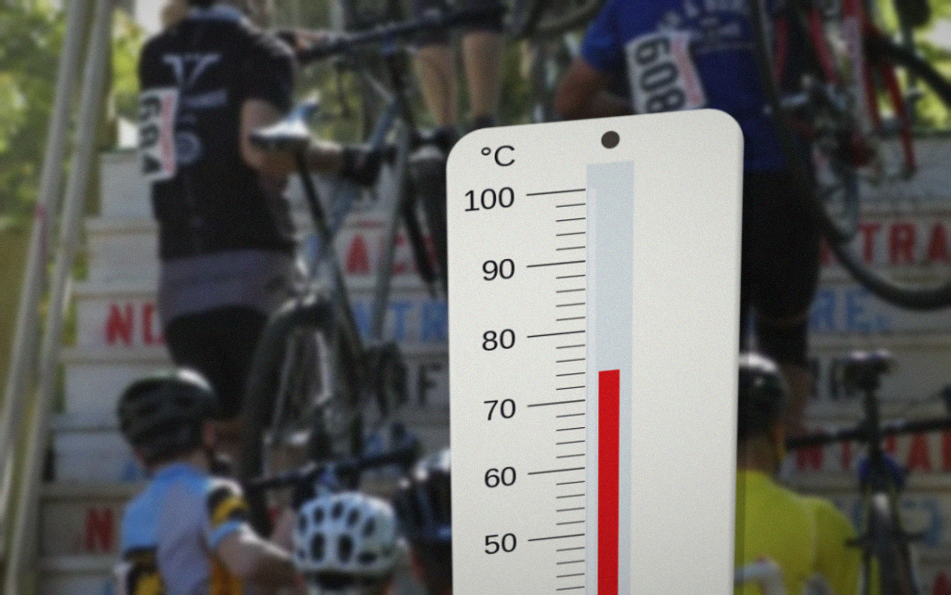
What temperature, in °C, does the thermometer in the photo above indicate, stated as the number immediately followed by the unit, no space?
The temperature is 74°C
